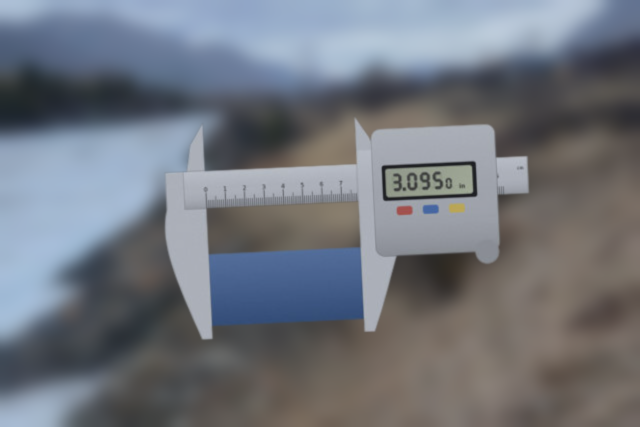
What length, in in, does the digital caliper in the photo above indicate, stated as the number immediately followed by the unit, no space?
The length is 3.0950in
